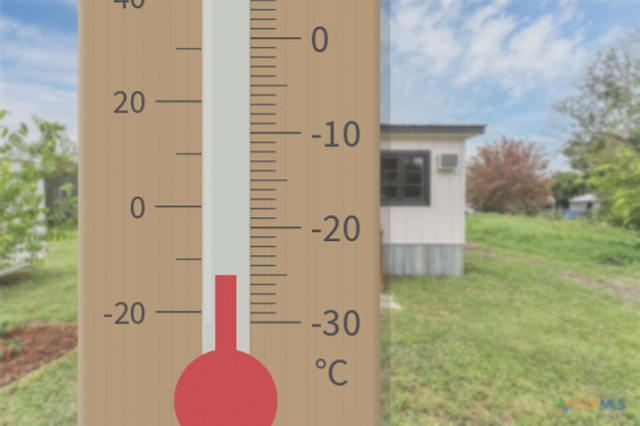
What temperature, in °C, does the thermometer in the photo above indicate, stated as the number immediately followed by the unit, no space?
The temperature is -25°C
